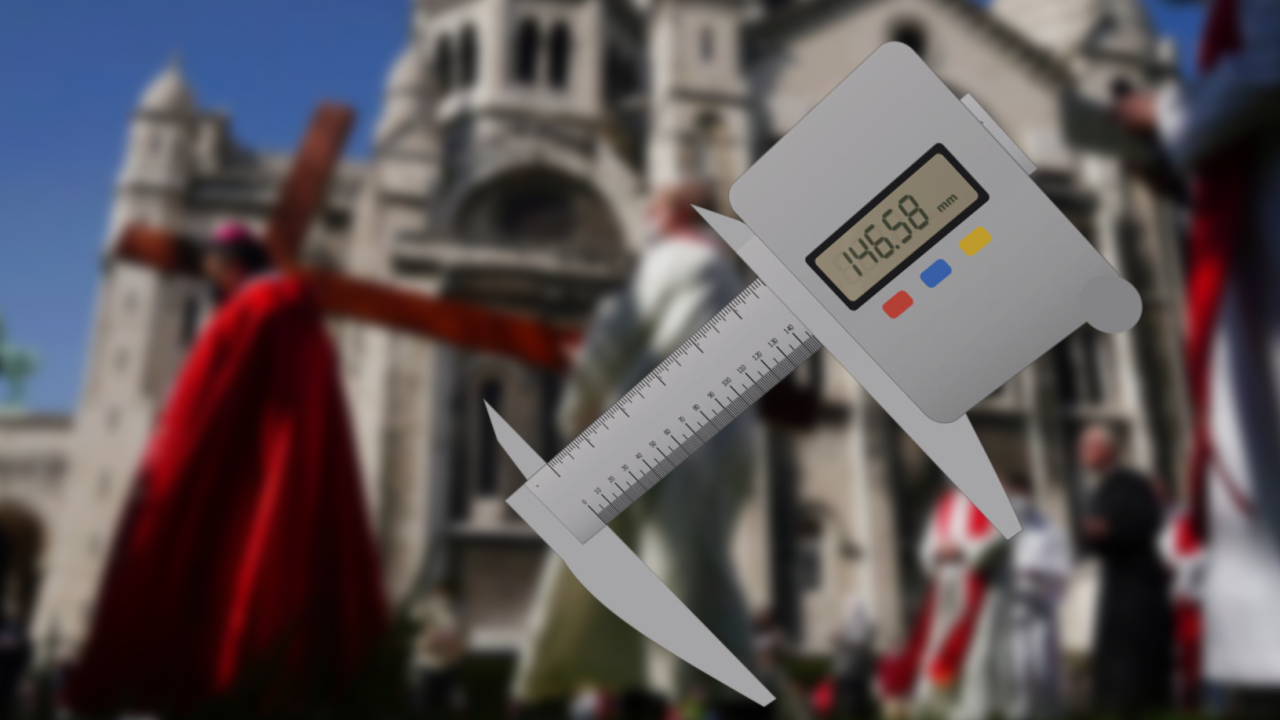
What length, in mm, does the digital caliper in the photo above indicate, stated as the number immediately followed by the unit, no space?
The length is 146.58mm
